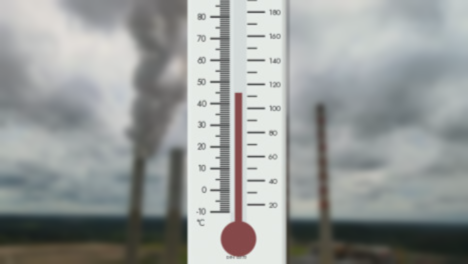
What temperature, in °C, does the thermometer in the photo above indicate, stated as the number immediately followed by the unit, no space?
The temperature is 45°C
